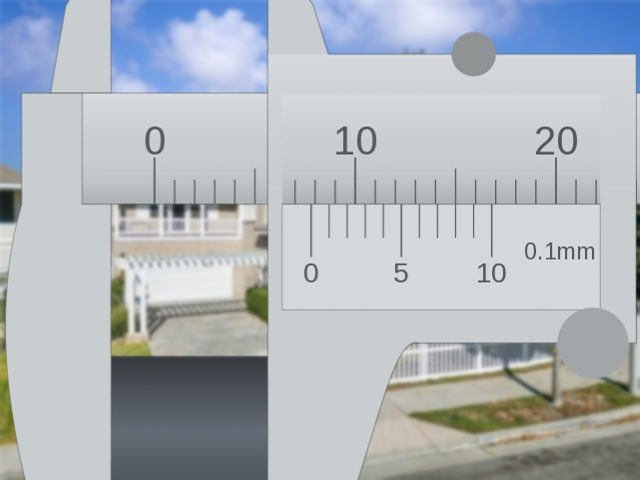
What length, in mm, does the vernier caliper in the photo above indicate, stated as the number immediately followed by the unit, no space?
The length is 7.8mm
